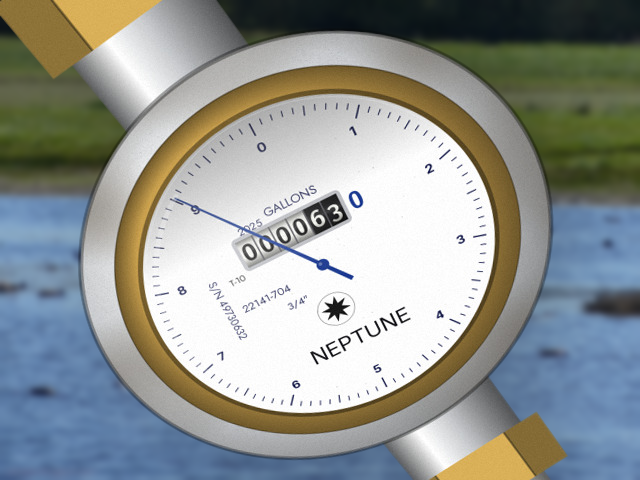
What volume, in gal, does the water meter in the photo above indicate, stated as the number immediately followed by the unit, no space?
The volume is 629.0gal
